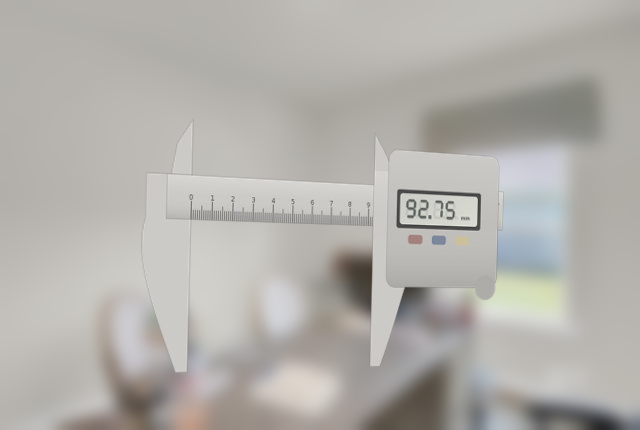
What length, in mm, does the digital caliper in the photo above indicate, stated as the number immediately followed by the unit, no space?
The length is 92.75mm
